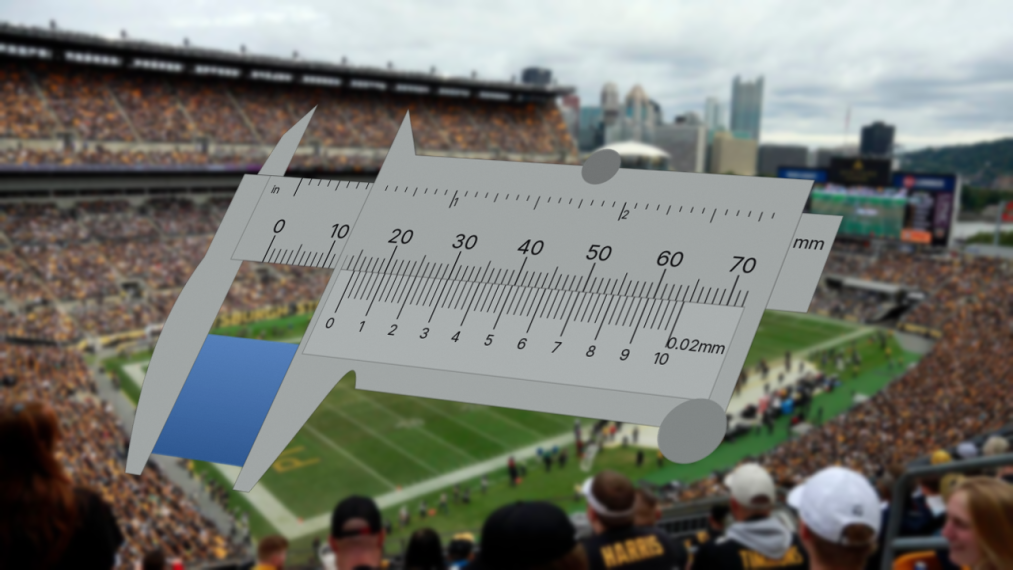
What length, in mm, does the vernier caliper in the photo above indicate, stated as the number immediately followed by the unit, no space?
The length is 15.2mm
